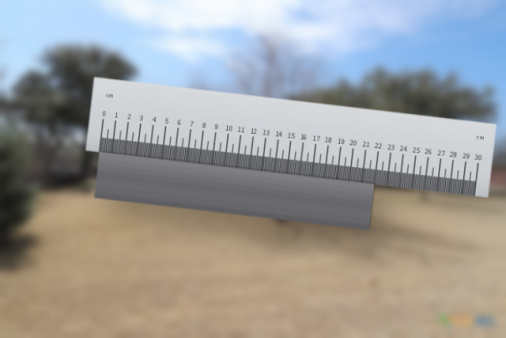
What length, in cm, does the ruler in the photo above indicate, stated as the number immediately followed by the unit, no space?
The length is 22cm
